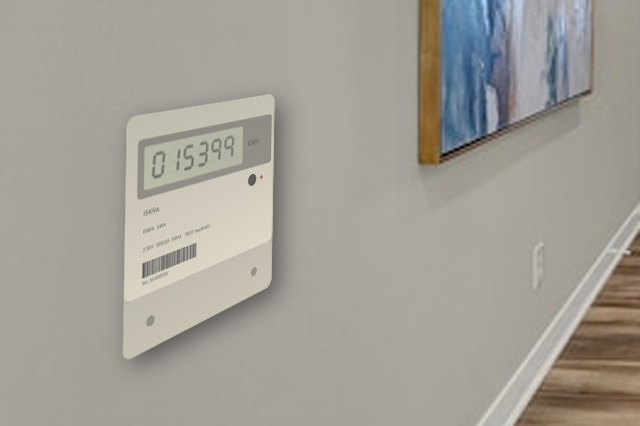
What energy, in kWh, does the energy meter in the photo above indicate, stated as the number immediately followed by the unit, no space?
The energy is 15399kWh
